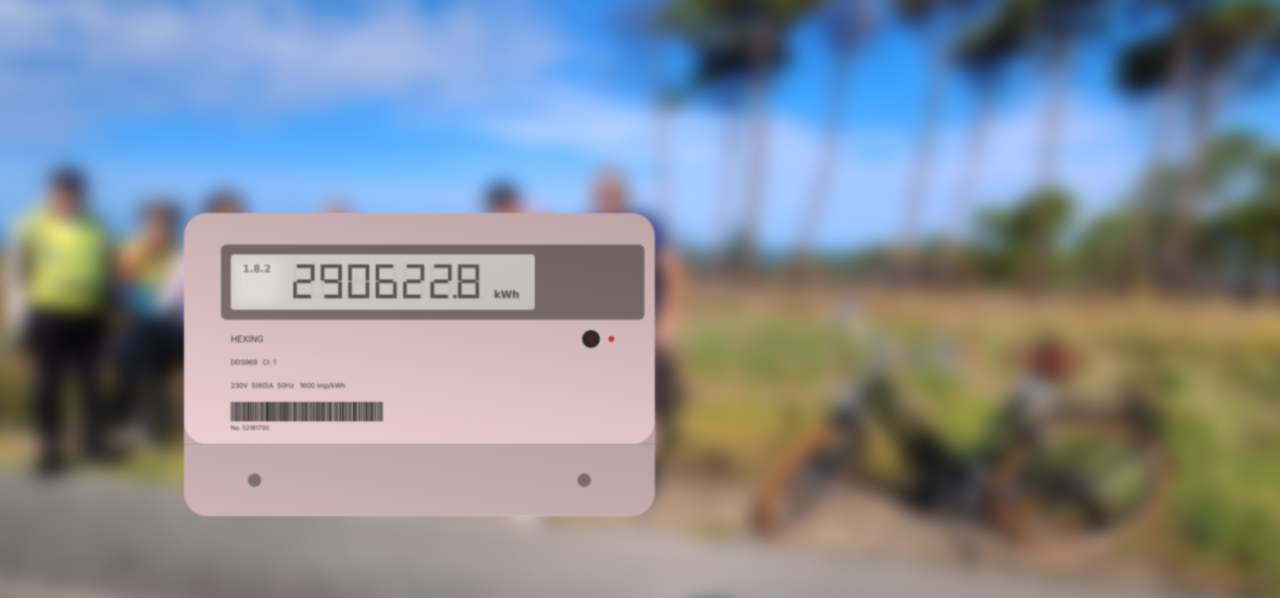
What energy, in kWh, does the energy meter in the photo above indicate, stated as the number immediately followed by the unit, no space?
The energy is 290622.8kWh
